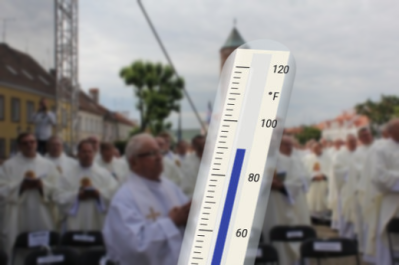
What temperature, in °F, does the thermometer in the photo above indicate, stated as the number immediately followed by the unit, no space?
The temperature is 90°F
